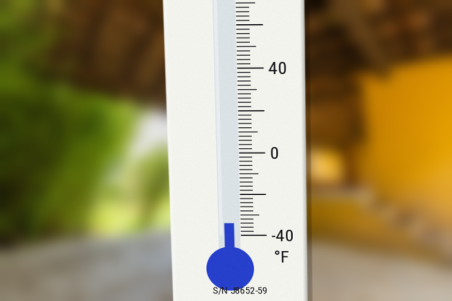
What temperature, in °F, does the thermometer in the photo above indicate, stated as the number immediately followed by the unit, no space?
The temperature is -34°F
